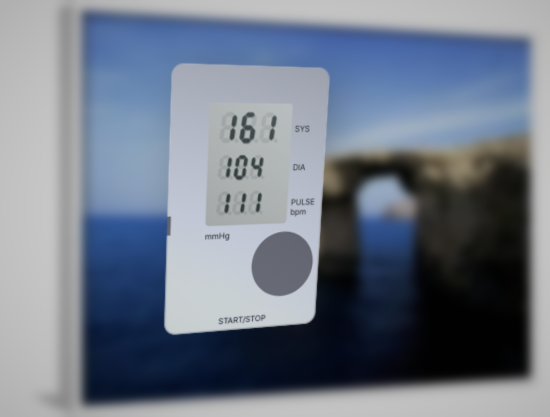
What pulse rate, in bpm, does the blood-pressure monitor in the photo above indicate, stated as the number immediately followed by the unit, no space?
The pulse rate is 111bpm
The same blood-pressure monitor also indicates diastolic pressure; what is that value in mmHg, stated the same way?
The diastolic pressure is 104mmHg
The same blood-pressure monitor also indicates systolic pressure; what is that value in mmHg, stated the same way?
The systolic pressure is 161mmHg
